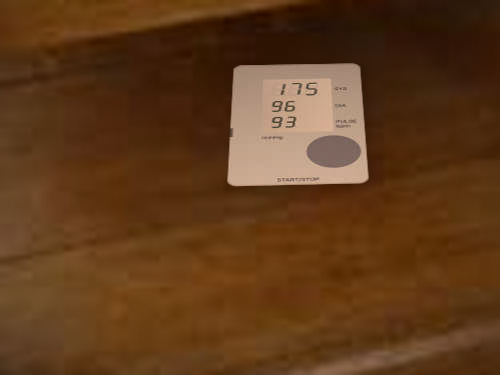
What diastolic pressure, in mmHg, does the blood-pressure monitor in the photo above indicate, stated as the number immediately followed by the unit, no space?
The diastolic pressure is 96mmHg
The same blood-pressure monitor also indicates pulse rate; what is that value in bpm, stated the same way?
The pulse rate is 93bpm
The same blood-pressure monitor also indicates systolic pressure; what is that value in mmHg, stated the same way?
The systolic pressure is 175mmHg
